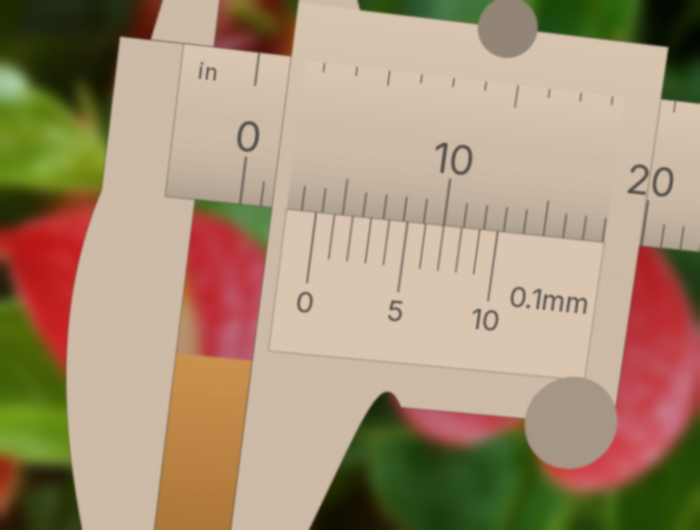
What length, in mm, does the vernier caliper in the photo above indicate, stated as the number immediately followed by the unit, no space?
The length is 3.7mm
